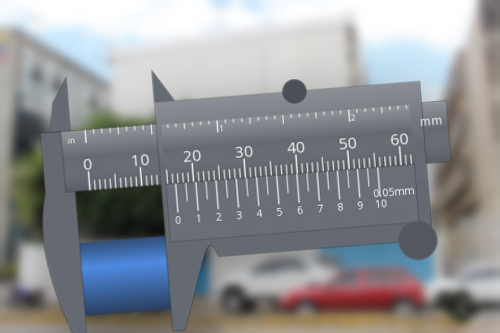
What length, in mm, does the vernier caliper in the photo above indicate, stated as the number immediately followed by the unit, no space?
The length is 16.5mm
